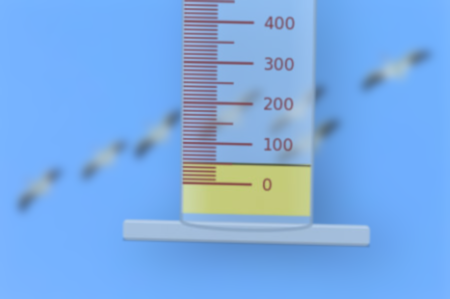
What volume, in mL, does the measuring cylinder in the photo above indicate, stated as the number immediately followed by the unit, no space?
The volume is 50mL
